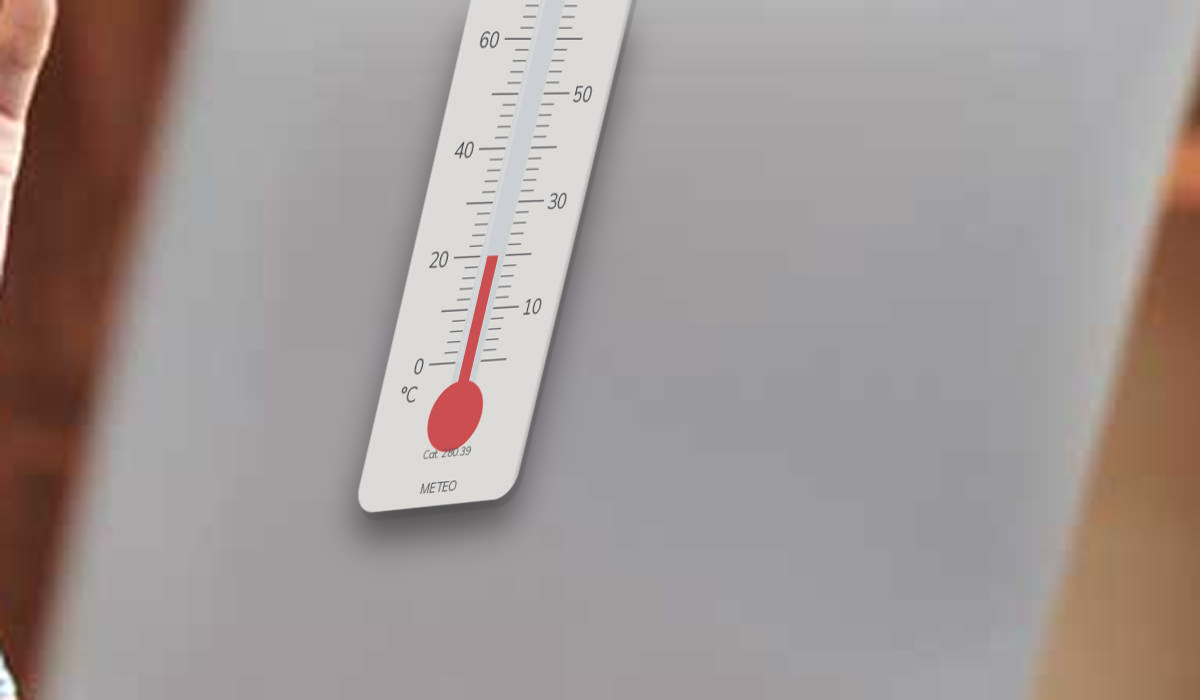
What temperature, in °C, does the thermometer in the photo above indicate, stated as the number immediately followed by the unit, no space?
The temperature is 20°C
